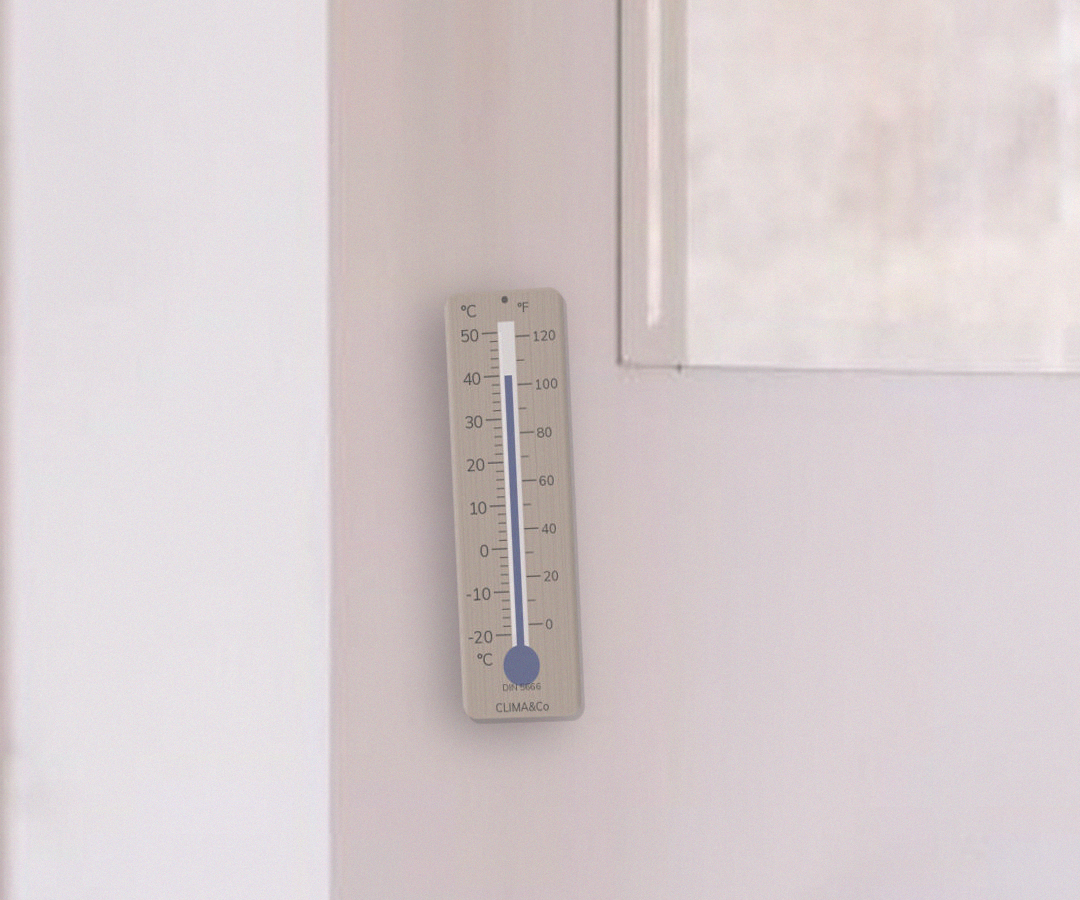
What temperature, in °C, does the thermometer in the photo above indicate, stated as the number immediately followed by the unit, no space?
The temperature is 40°C
